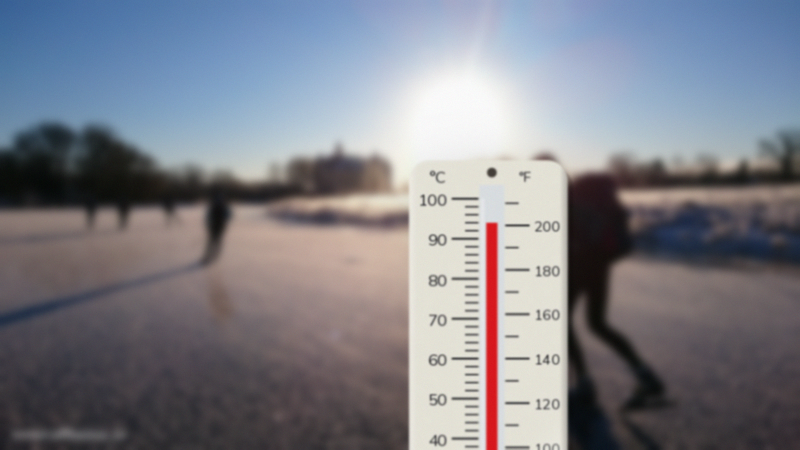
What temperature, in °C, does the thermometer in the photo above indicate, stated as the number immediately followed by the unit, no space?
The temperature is 94°C
